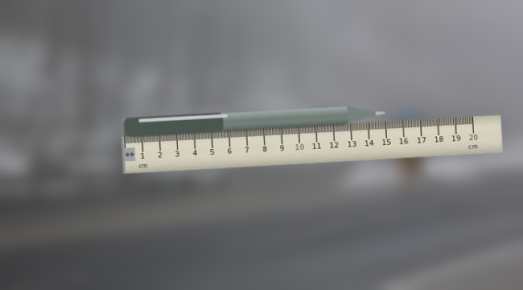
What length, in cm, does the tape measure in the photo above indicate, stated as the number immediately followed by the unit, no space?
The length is 15cm
